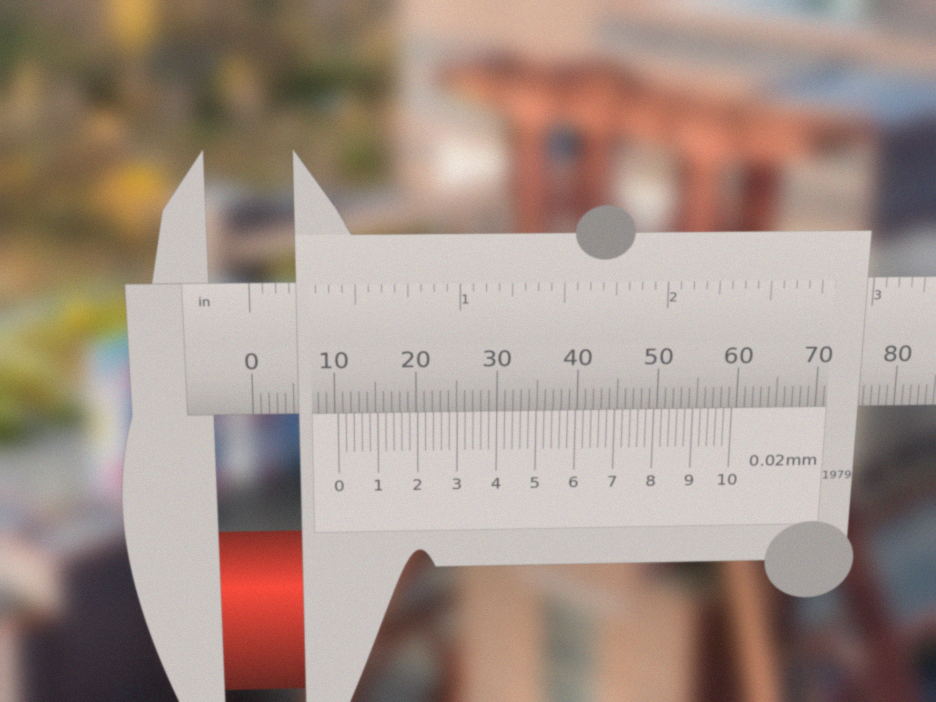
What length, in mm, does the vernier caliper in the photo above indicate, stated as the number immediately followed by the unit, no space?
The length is 10.4mm
